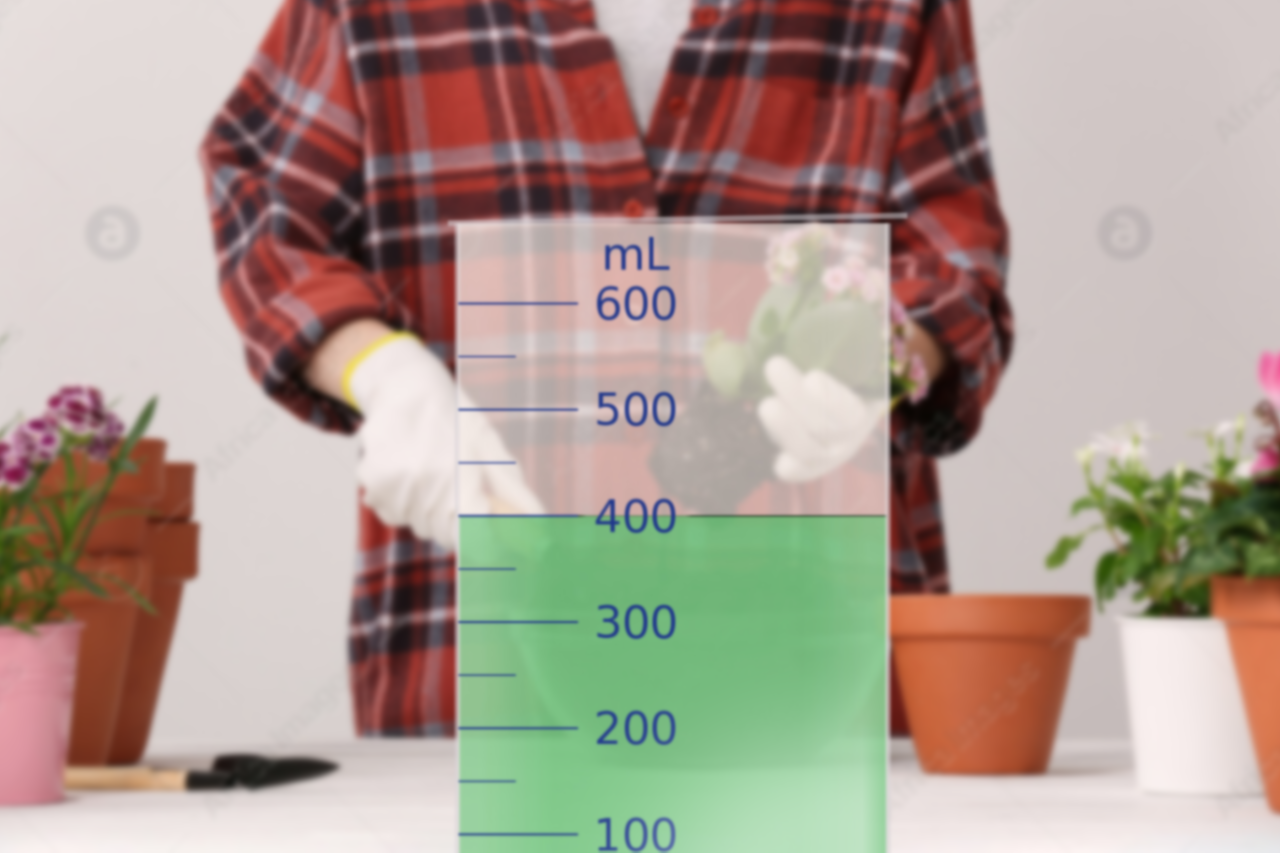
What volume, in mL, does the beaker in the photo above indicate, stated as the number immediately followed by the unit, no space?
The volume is 400mL
